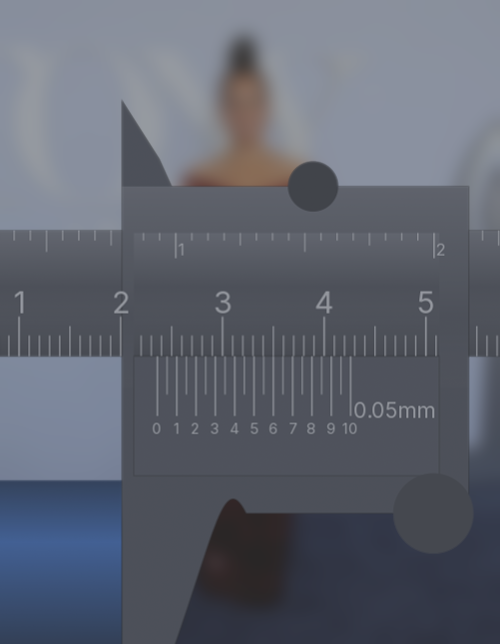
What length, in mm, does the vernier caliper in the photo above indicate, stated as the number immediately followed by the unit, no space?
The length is 23.6mm
